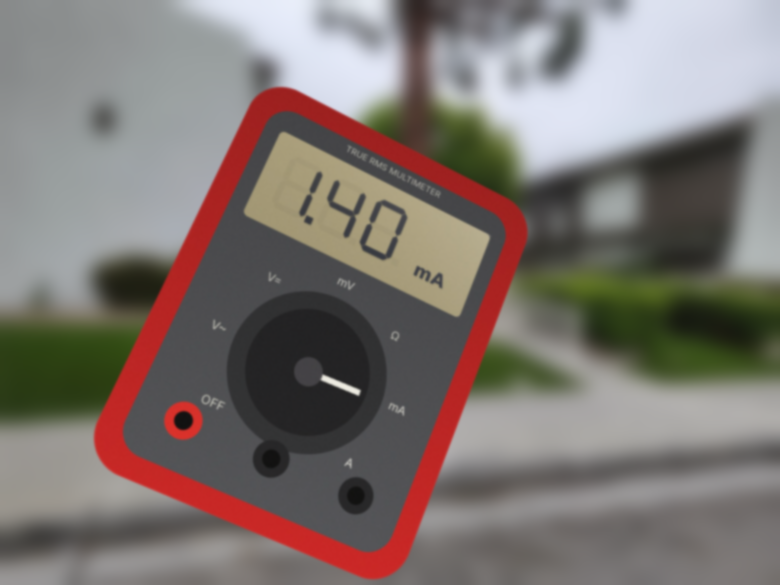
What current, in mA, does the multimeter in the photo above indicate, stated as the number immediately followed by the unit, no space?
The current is 1.40mA
